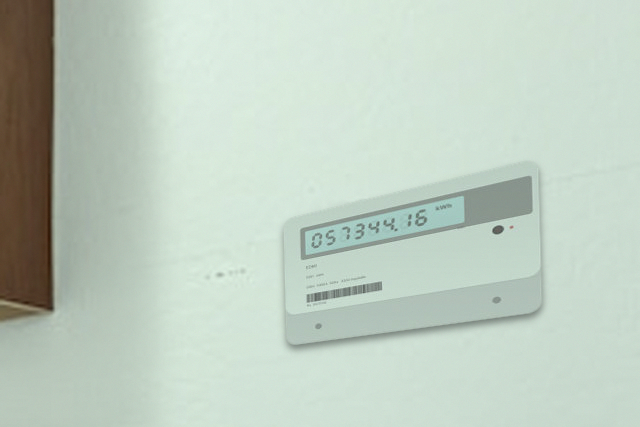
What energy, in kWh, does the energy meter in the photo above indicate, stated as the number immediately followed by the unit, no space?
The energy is 57344.16kWh
